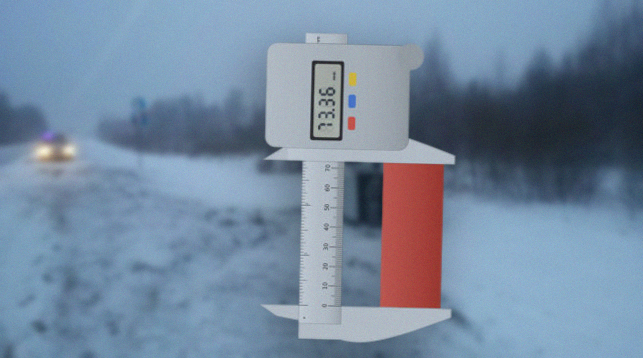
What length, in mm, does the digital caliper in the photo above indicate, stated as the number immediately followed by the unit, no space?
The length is 73.36mm
